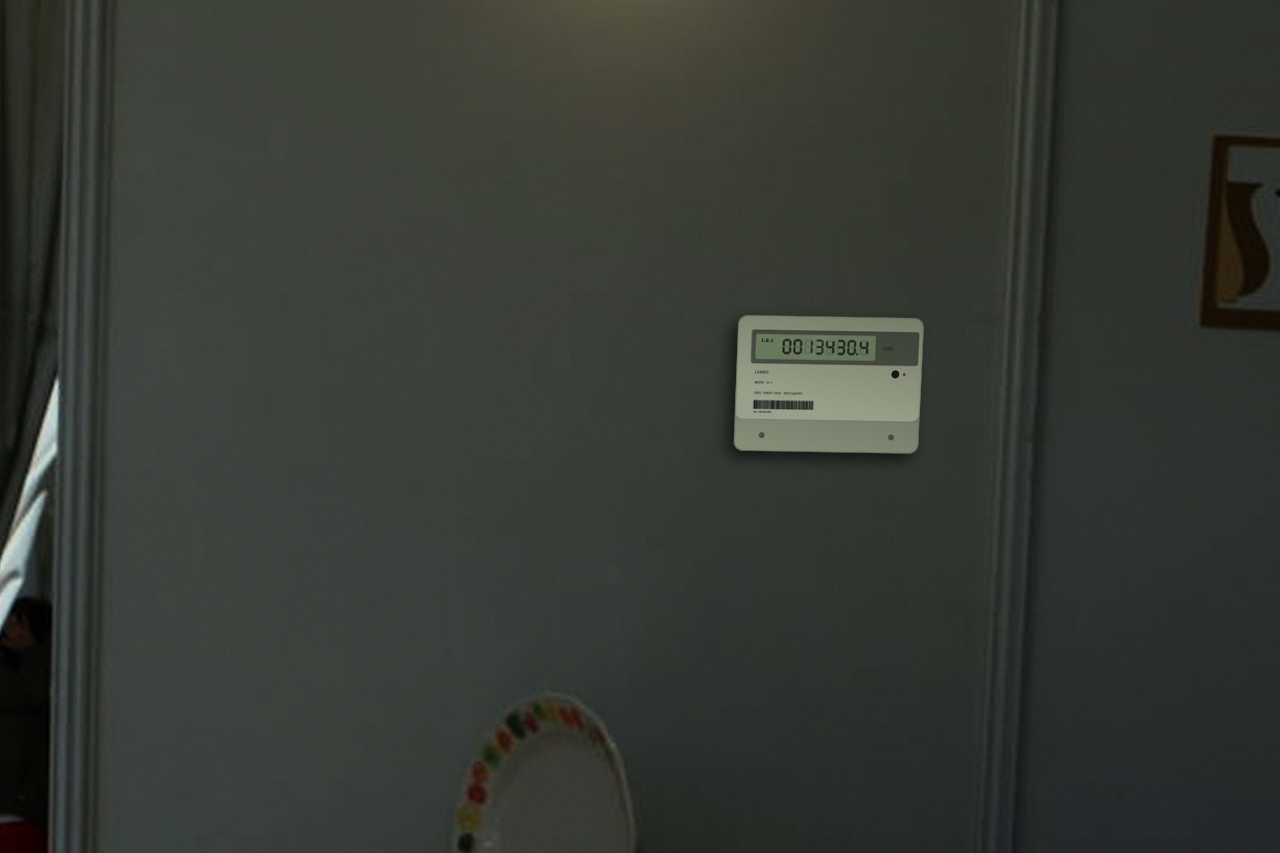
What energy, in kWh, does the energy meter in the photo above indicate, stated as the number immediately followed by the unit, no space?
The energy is 13430.4kWh
